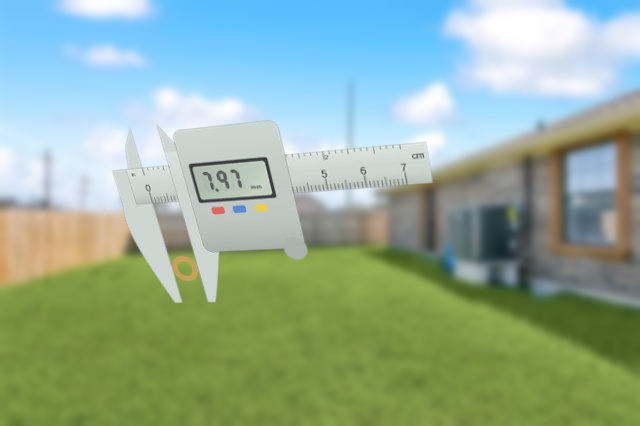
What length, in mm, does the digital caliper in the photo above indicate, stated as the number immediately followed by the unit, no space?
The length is 7.97mm
